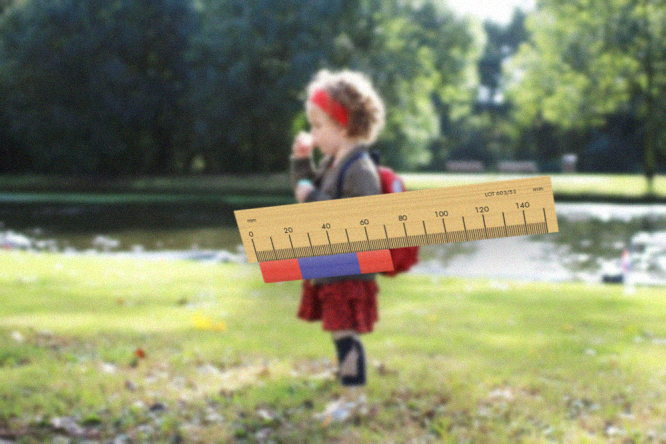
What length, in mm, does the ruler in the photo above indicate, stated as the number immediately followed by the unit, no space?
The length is 70mm
